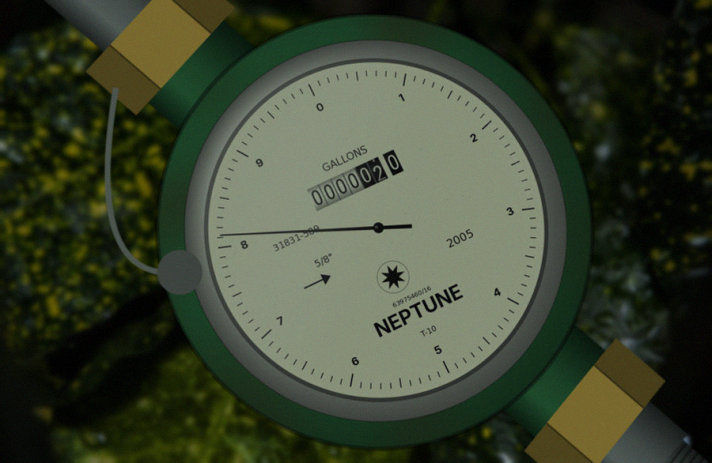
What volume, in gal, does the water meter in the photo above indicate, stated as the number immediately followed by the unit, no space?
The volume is 18.1gal
